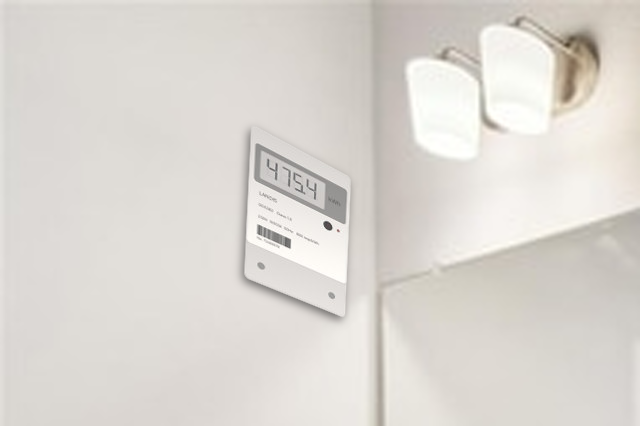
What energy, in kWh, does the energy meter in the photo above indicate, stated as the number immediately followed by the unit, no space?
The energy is 475.4kWh
